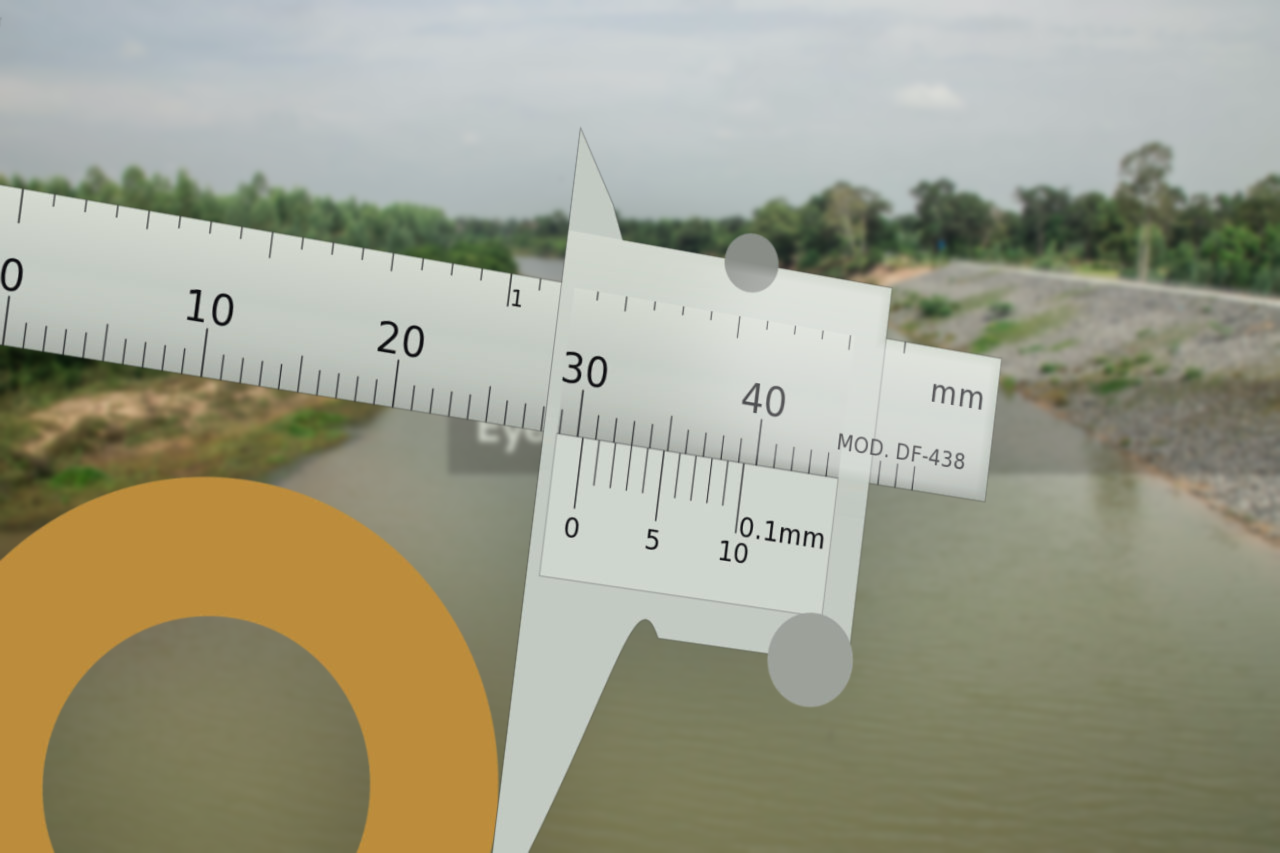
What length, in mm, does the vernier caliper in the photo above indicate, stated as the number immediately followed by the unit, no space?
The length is 30.3mm
